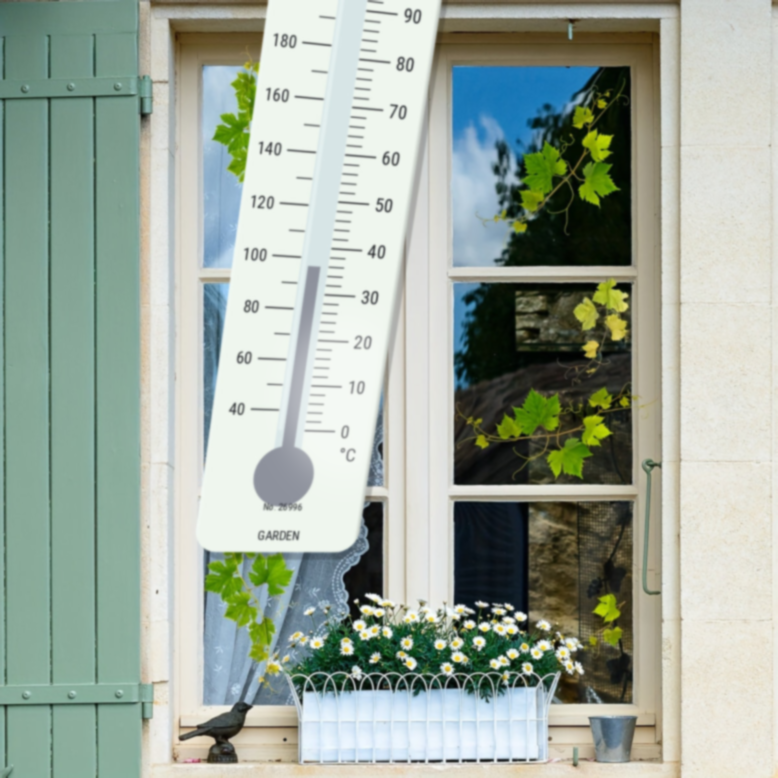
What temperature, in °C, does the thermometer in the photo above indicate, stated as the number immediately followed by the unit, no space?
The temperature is 36°C
